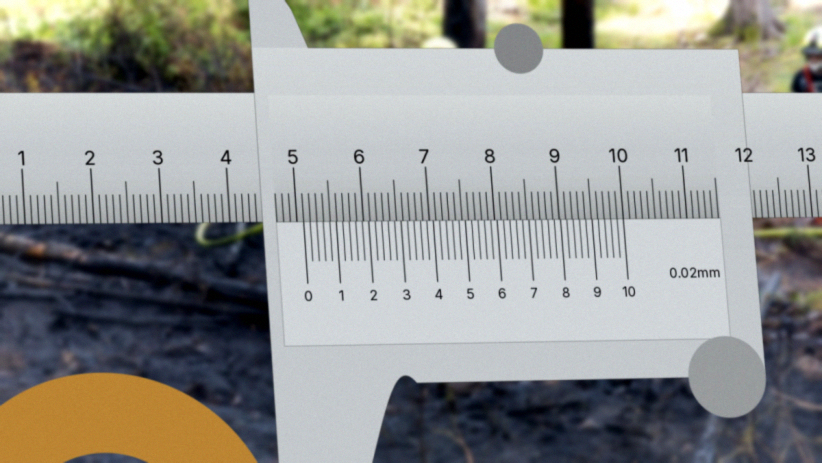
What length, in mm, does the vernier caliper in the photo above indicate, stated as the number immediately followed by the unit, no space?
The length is 51.0mm
